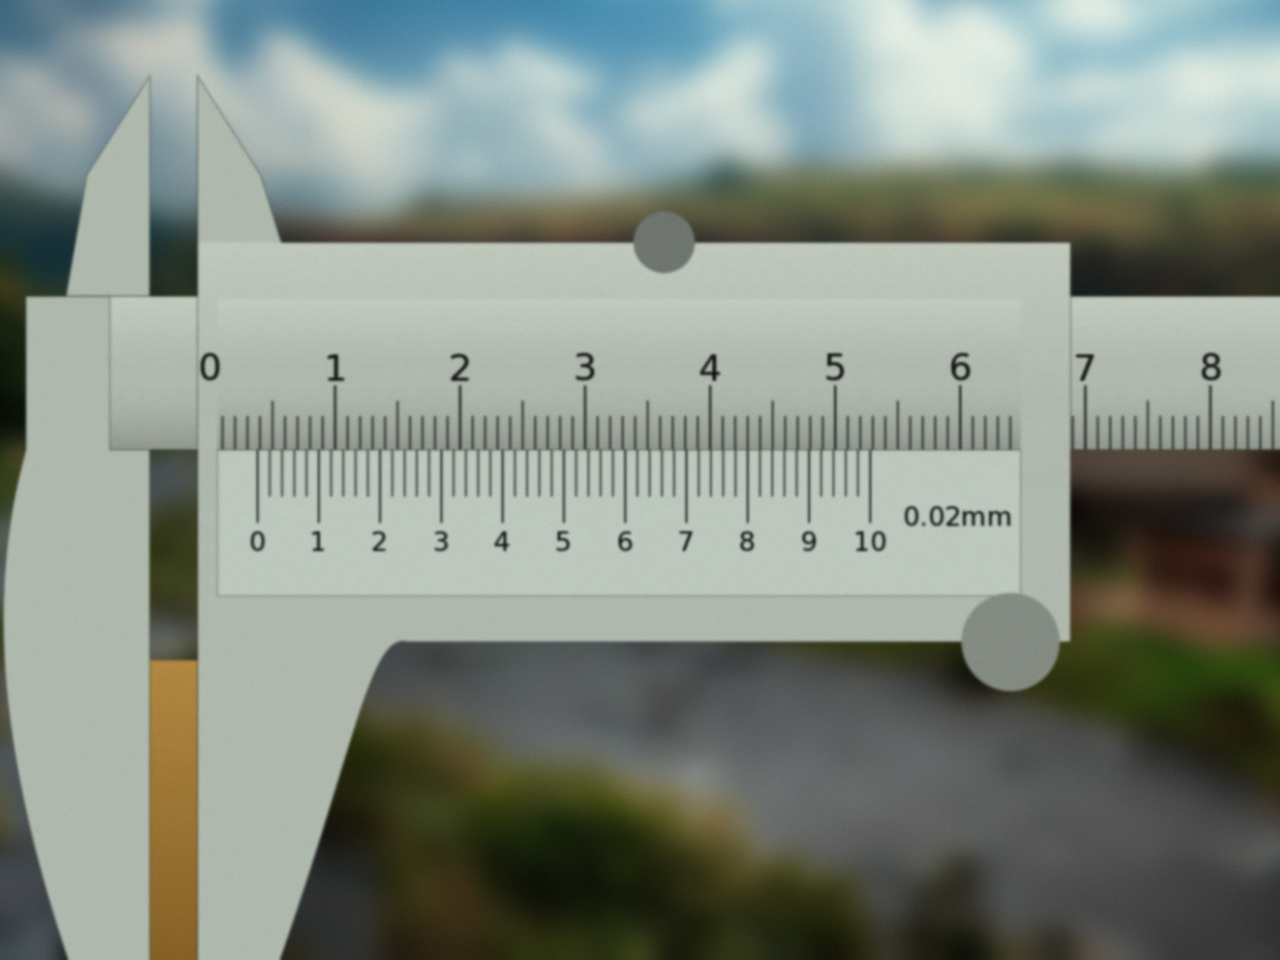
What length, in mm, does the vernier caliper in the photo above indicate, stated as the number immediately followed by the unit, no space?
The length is 3.8mm
